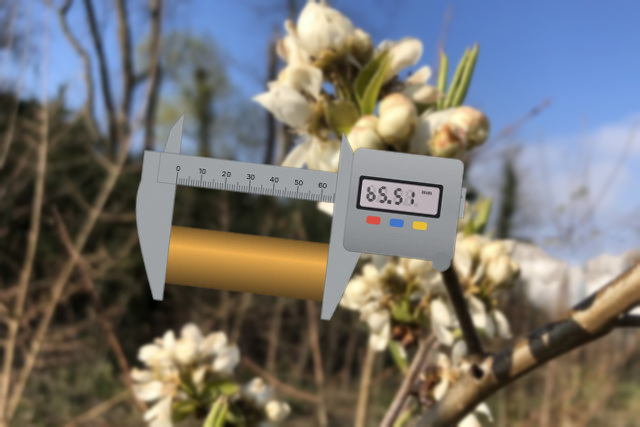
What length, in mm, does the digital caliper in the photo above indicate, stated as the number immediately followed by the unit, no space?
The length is 65.51mm
